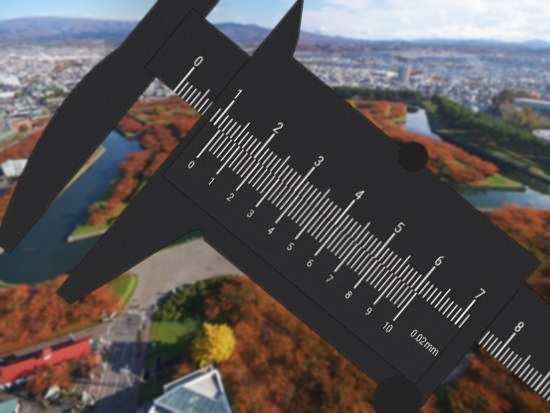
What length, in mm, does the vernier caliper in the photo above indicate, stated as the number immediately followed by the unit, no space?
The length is 11.5mm
